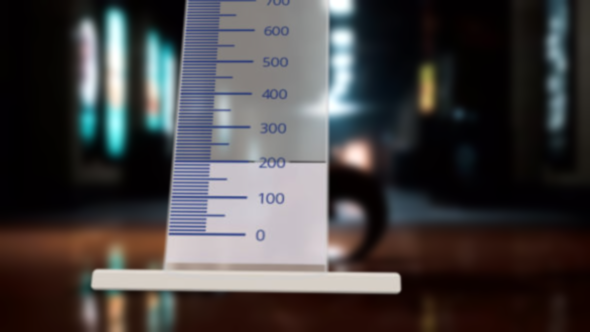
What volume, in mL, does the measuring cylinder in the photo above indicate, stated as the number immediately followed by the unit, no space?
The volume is 200mL
